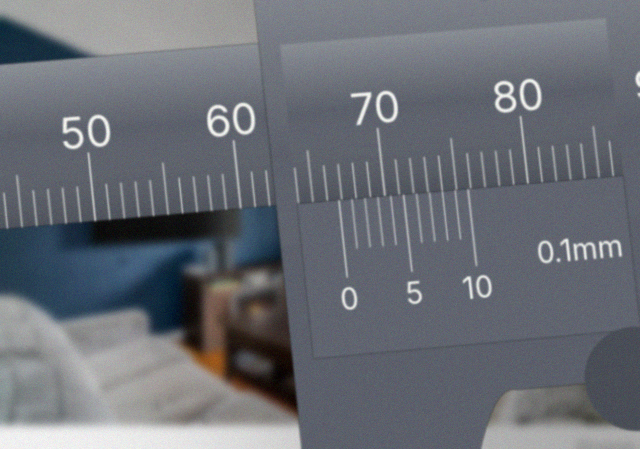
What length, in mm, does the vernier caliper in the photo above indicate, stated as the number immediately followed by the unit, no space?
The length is 66.8mm
